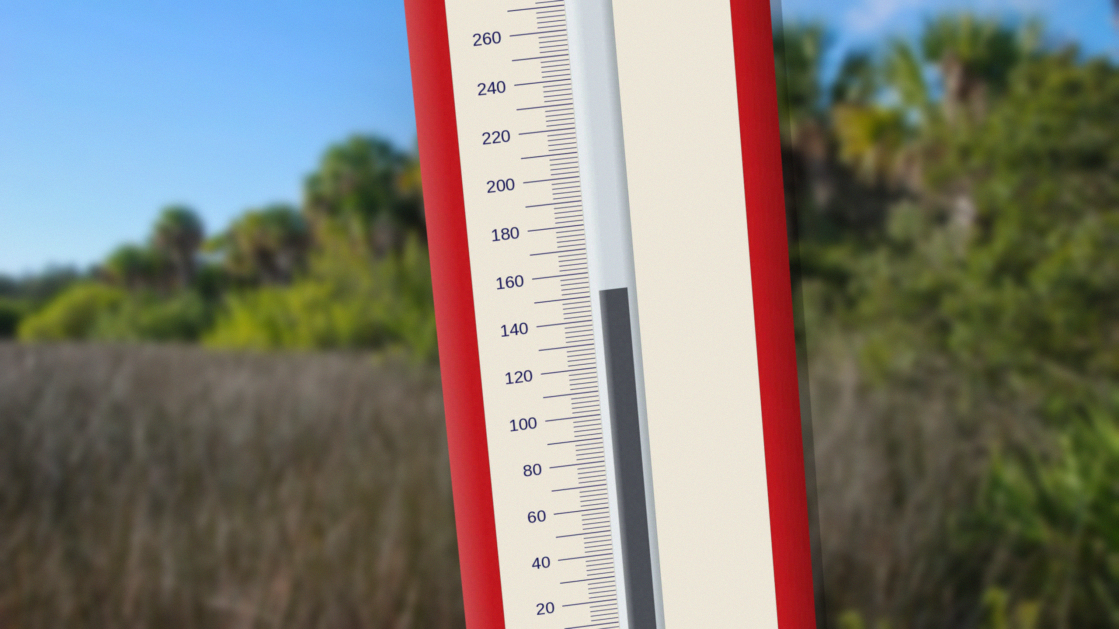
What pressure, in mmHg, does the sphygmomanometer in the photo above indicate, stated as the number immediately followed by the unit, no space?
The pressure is 152mmHg
